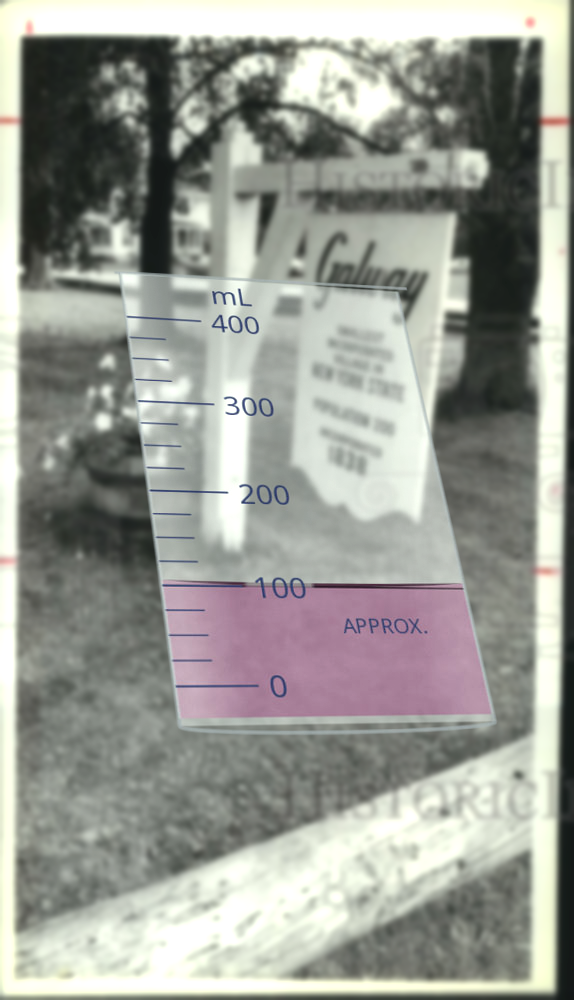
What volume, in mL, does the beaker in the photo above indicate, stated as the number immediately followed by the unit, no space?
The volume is 100mL
